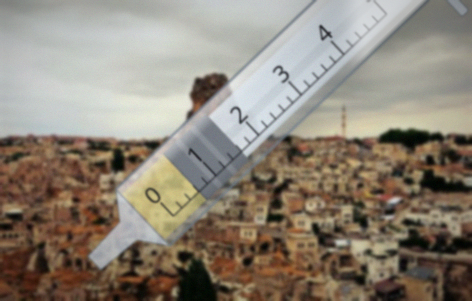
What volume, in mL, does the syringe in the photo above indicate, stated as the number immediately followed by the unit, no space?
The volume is 0.6mL
